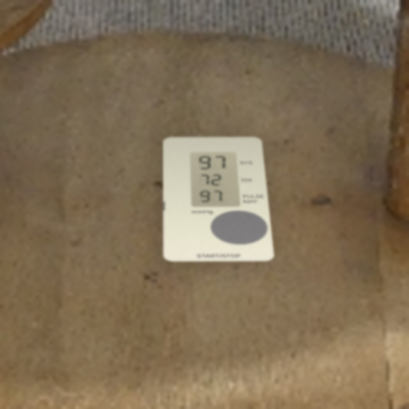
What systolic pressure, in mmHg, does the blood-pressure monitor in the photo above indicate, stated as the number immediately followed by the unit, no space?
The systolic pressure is 97mmHg
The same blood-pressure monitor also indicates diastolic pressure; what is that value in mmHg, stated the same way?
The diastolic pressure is 72mmHg
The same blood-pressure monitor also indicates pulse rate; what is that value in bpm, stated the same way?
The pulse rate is 97bpm
